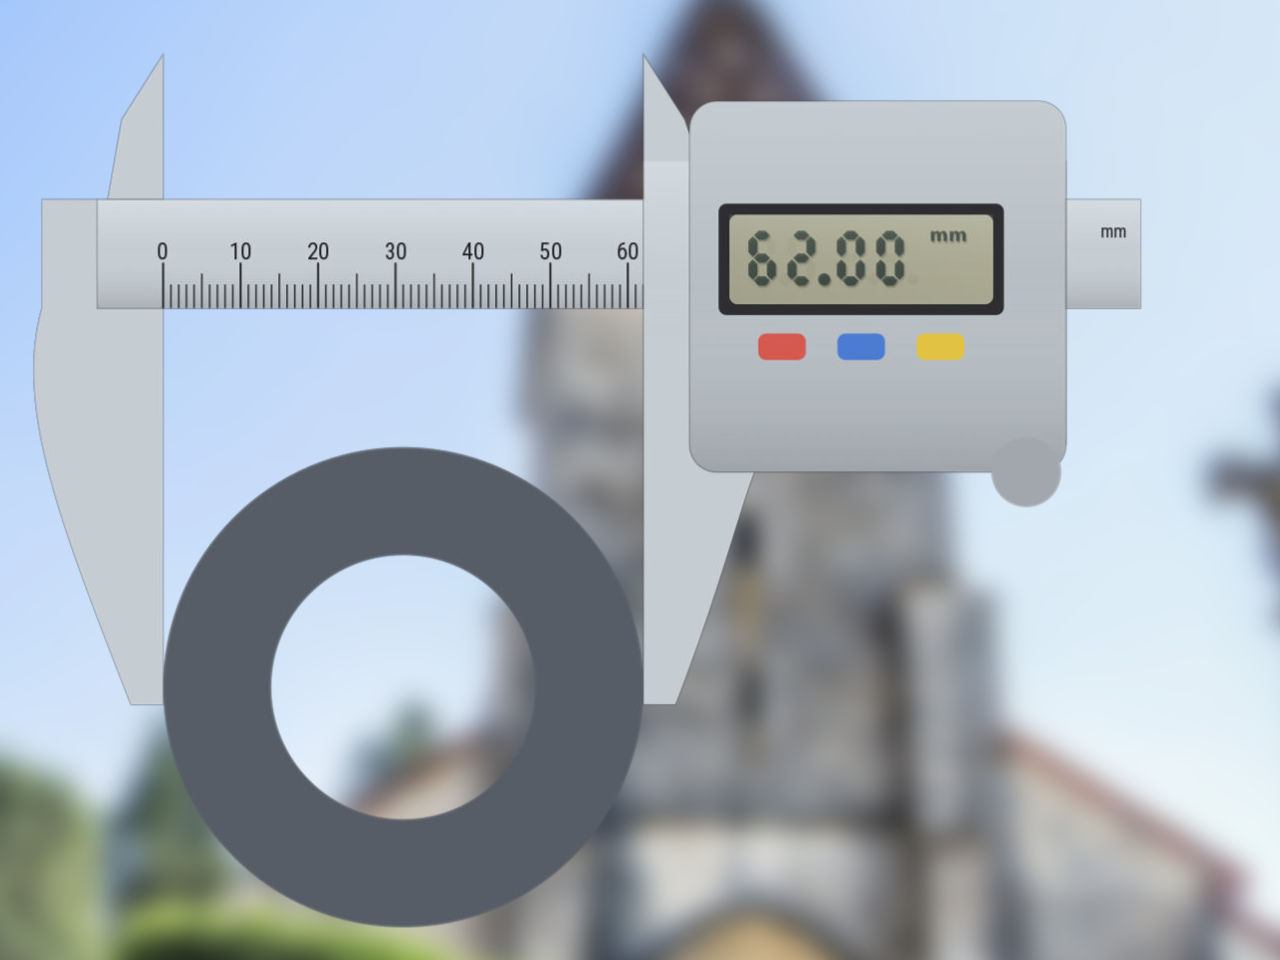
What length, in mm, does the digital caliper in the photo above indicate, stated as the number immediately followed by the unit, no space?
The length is 62.00mm
